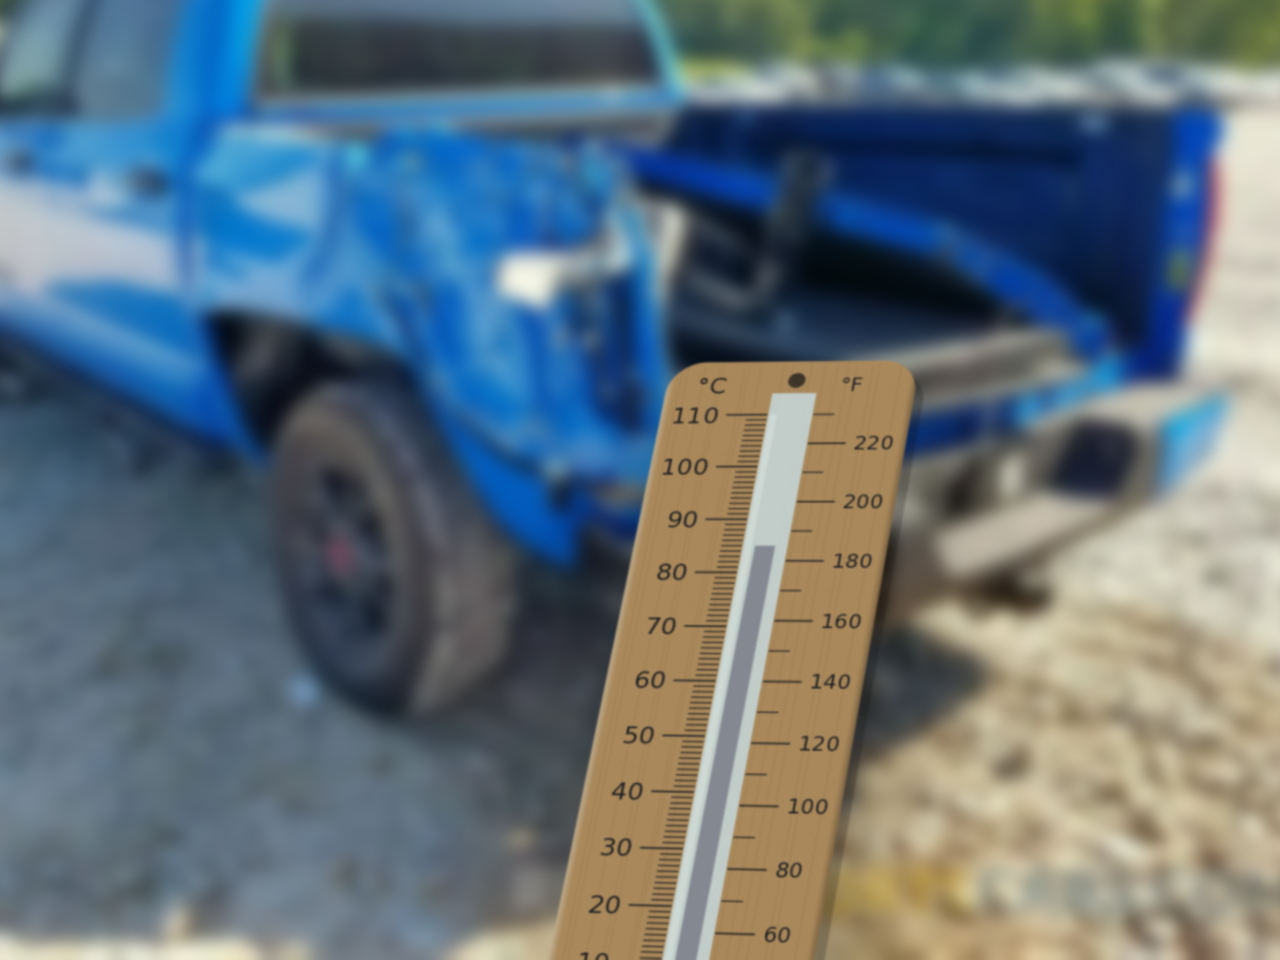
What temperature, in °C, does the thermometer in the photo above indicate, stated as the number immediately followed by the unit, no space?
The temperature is 85°C
